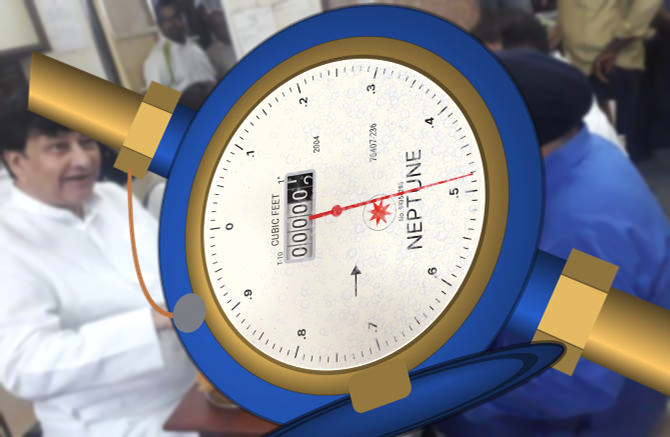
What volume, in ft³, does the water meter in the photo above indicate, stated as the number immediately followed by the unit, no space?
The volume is 1.48ft³
